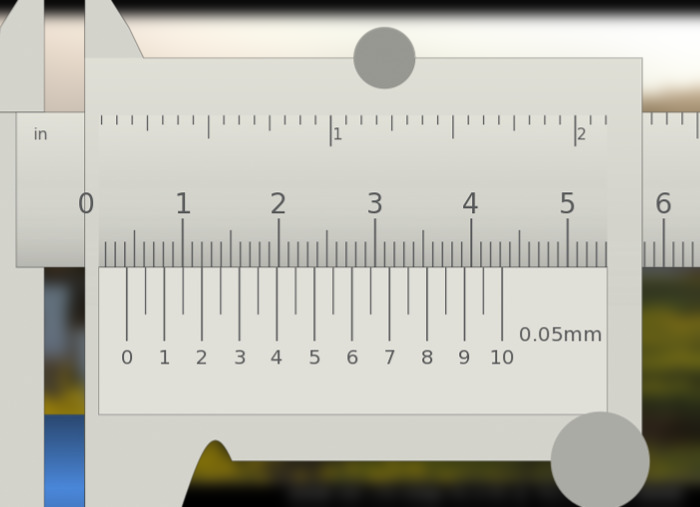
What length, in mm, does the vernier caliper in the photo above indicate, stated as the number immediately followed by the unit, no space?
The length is 4.2mm
